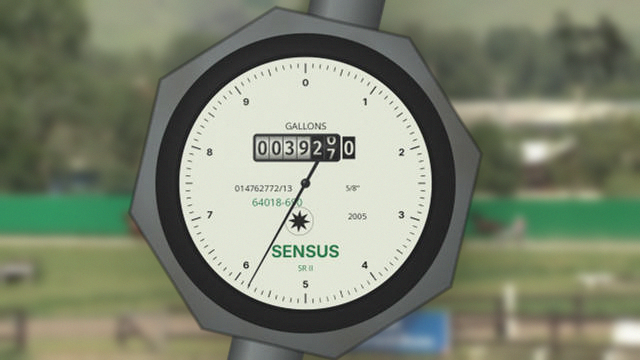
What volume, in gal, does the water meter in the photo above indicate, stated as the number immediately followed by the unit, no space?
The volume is 39265.8gal
